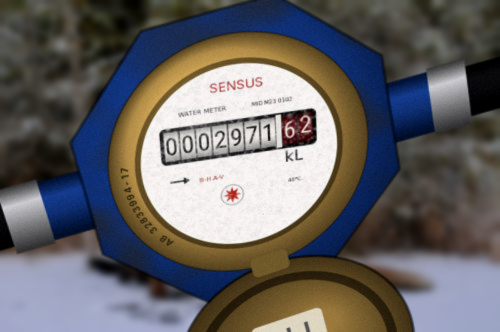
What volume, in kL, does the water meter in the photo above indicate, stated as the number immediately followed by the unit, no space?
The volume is 2971.62kL
